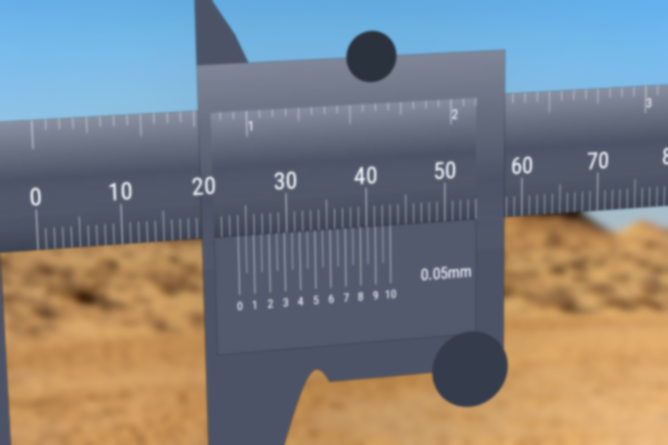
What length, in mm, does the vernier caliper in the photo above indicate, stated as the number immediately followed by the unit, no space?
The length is 24.0mm
